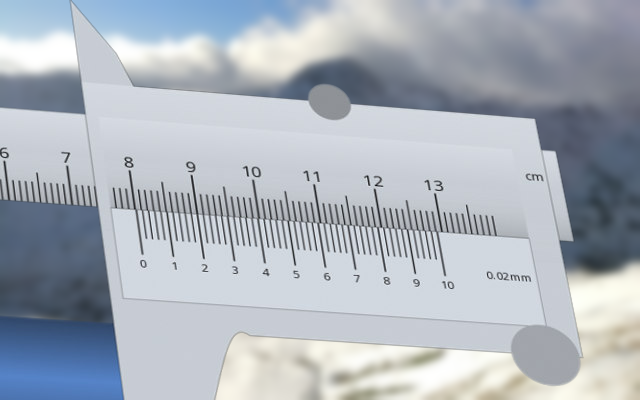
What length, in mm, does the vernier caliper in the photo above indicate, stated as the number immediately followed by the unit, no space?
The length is 80.2mm
